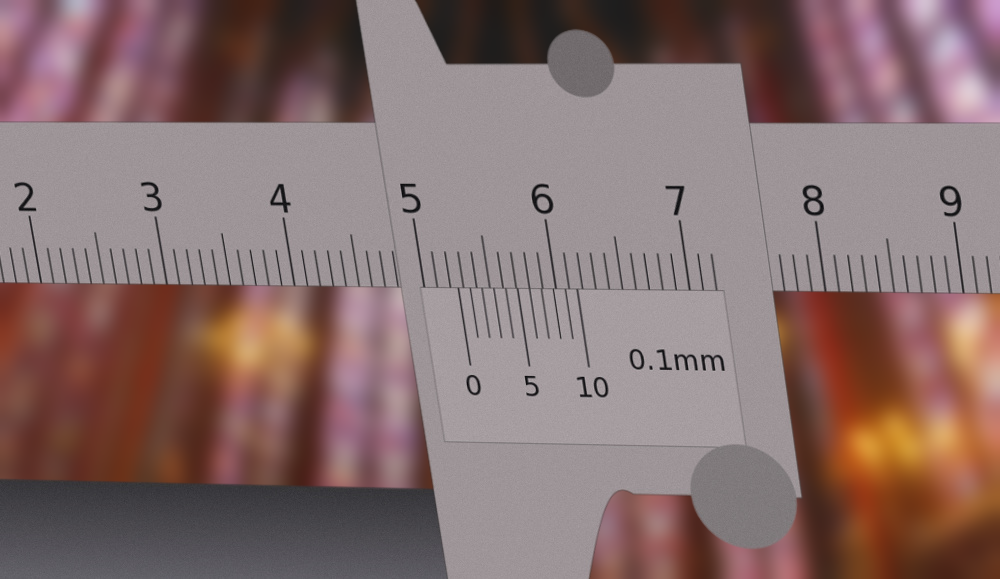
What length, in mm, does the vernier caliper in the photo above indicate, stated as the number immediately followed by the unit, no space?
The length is 52.6mm
